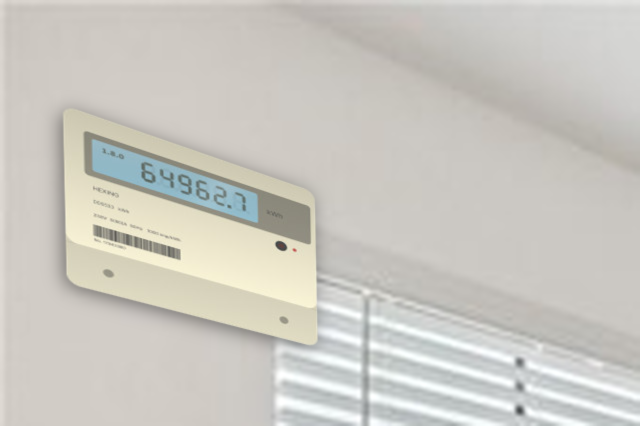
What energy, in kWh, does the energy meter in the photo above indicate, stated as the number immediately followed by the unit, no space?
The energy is 64962.7kWh
